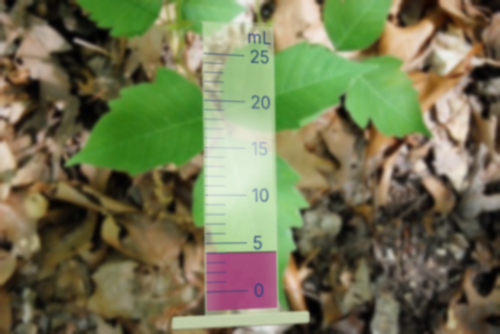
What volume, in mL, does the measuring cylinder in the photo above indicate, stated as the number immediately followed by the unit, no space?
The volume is 4mL
